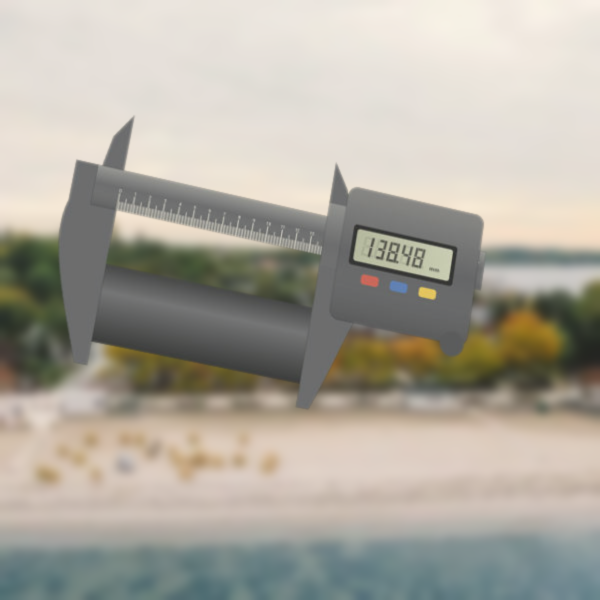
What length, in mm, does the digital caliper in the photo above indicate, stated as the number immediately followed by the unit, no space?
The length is 138.48mm
